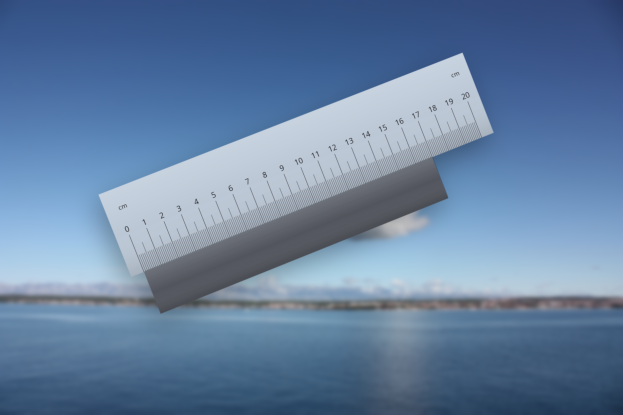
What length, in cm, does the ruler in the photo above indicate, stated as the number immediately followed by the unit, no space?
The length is 17cm
